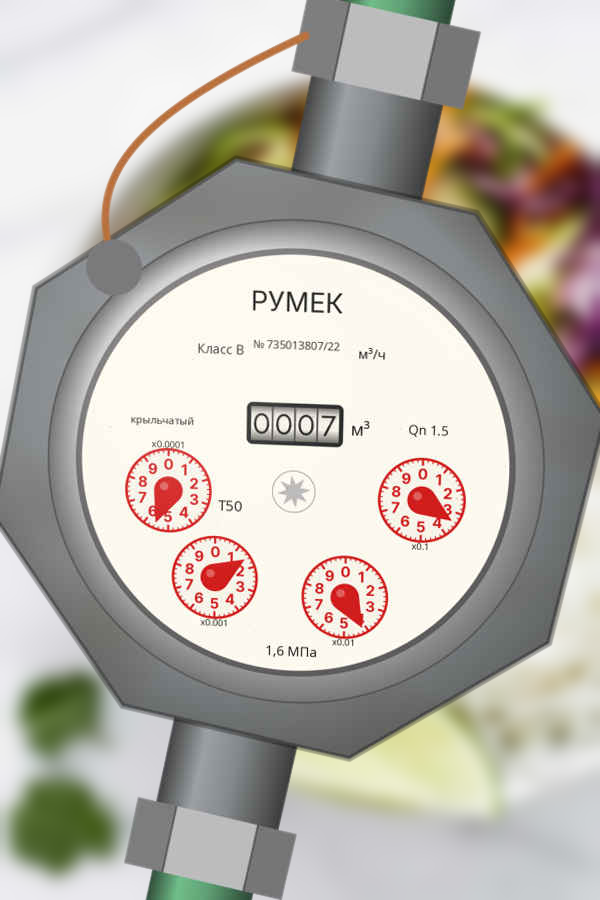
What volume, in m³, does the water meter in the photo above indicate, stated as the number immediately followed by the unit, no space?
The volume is 7.3415m³
